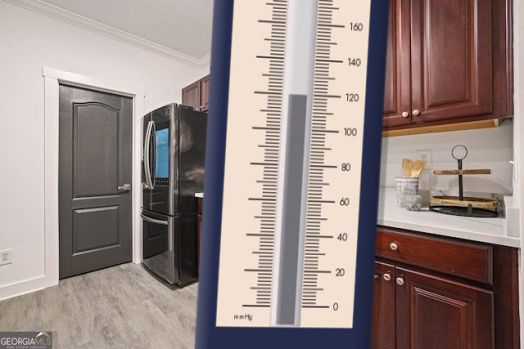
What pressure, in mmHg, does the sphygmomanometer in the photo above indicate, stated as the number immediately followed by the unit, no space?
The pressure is 120mmHg
